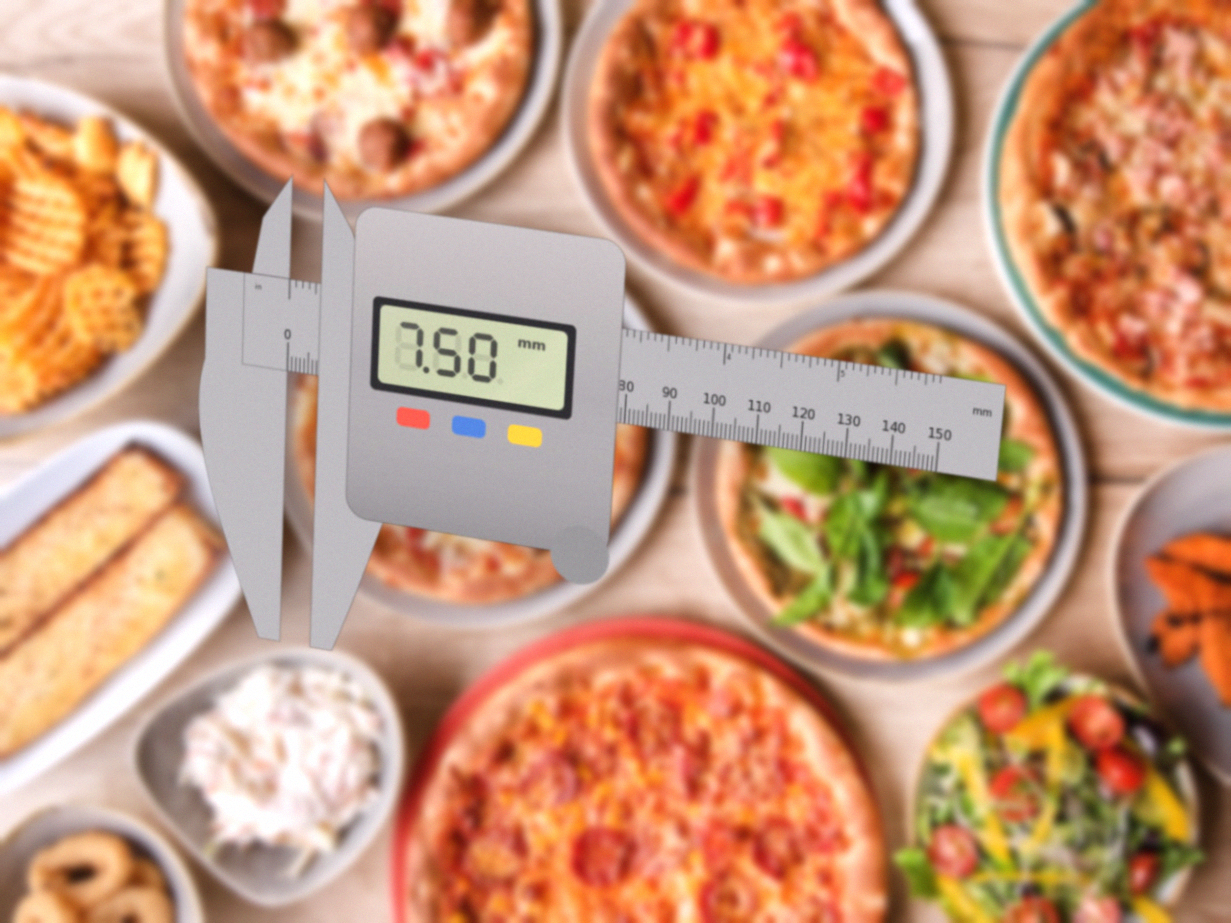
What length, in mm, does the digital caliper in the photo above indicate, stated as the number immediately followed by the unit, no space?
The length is 7.50mm
